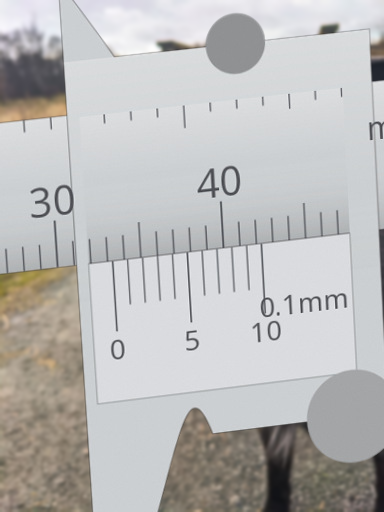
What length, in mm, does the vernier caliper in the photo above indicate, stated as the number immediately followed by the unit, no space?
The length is 33.3mm
